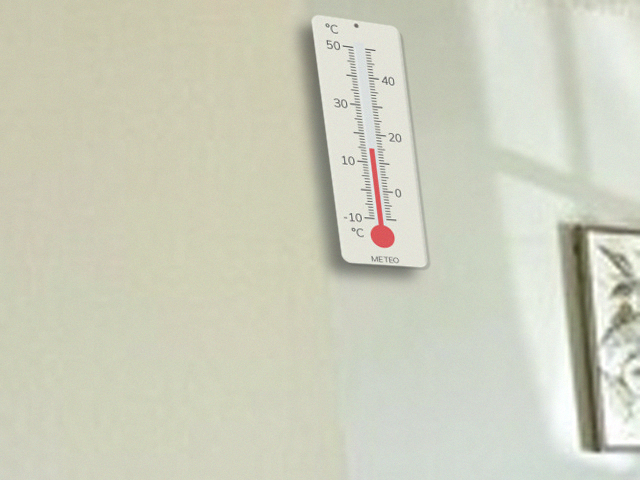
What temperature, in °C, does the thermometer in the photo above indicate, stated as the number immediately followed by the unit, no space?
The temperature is 15°C
